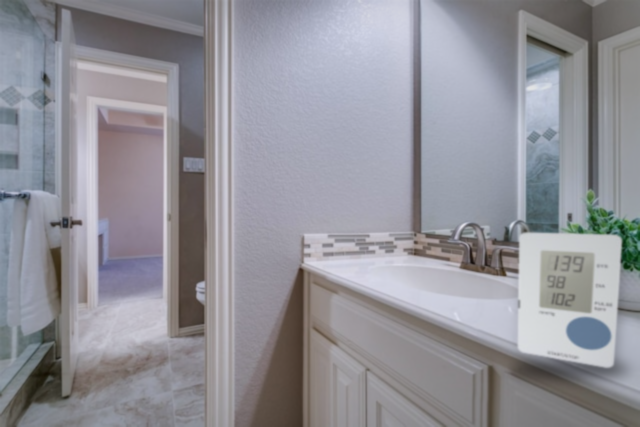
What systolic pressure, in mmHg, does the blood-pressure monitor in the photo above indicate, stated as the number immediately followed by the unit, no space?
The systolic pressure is 139mmHg
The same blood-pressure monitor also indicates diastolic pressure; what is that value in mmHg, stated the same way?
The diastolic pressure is 98mmHg
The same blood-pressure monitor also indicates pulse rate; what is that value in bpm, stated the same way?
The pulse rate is 102bpm
